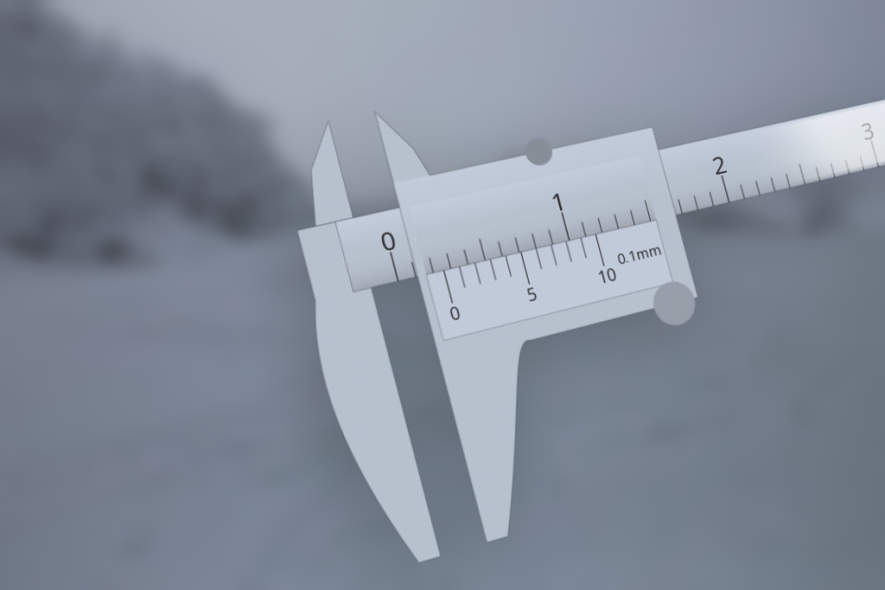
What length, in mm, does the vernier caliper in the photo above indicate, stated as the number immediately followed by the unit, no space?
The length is 2.6mm
